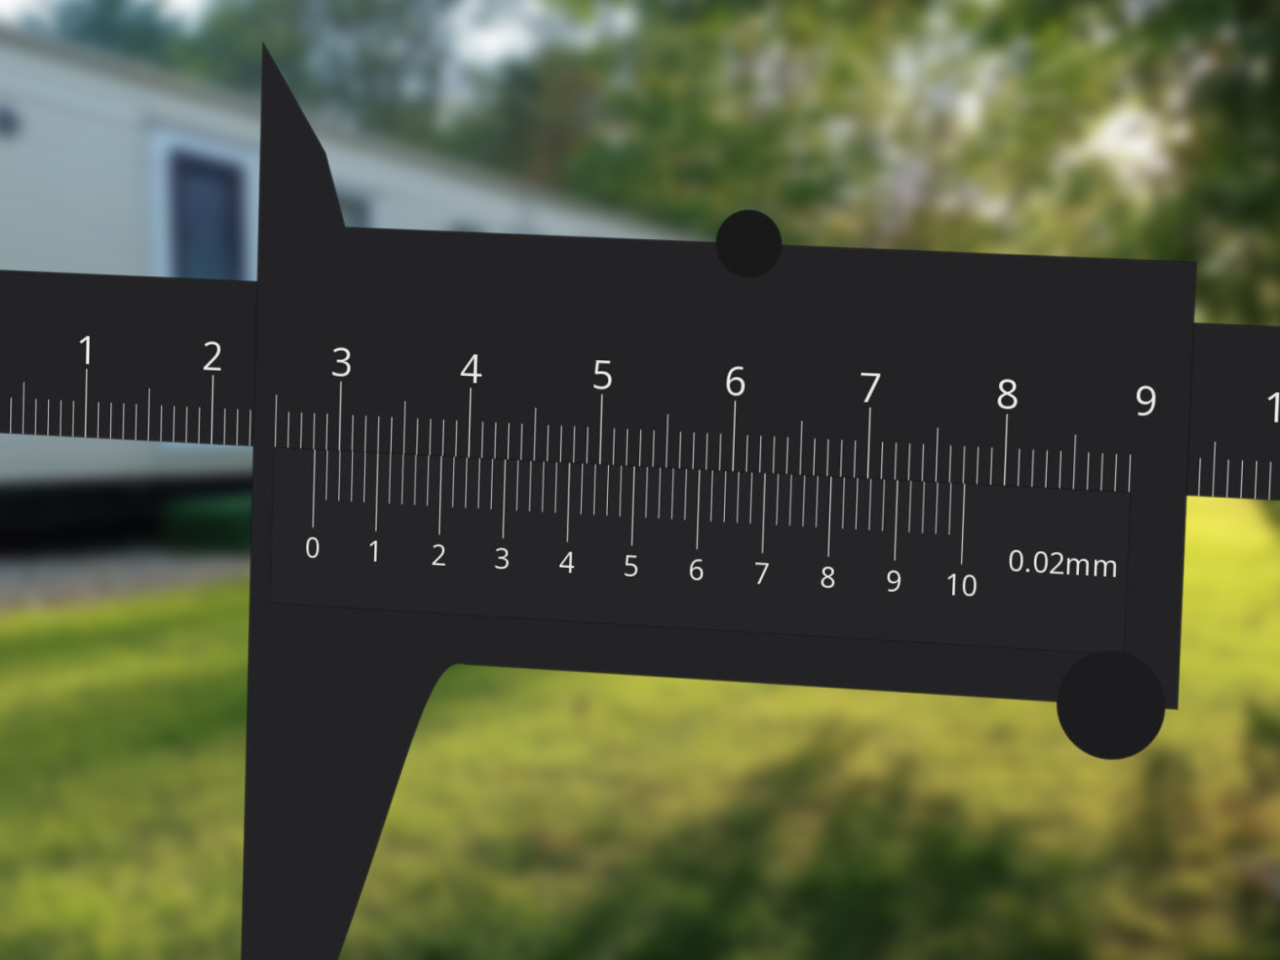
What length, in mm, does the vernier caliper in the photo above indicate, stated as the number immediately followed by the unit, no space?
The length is 28.1mm
